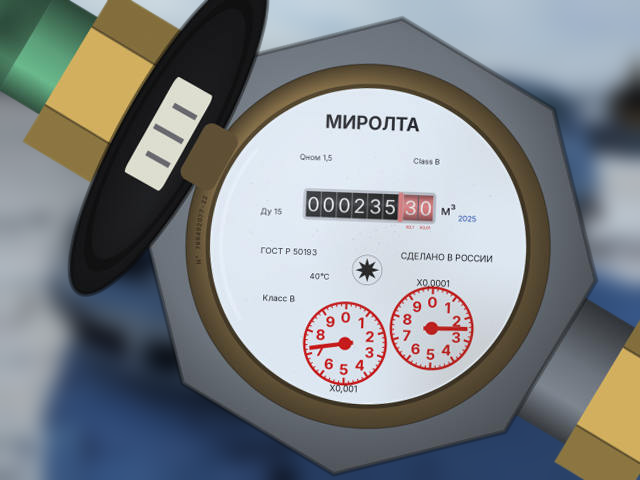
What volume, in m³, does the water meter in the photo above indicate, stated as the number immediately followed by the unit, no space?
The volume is 235.3072m³
